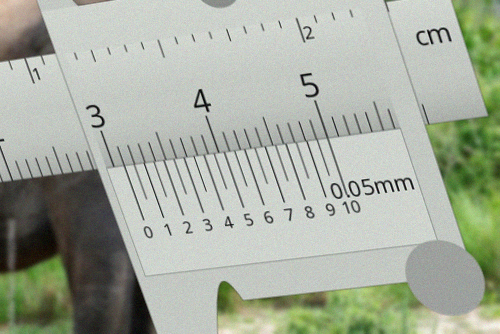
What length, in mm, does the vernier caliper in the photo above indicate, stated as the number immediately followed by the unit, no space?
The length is 31.0mm
